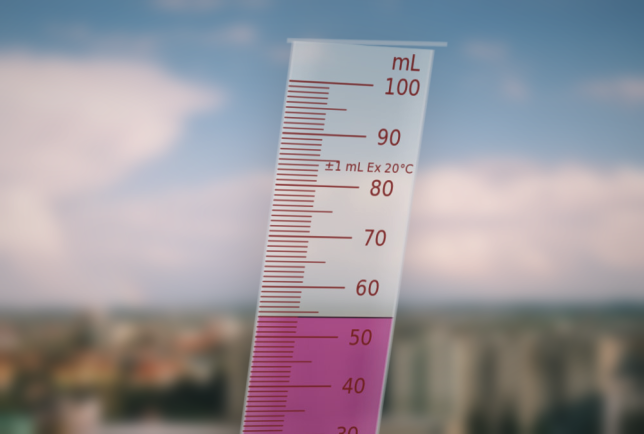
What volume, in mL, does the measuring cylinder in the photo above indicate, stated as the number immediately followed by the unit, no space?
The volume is 54mL
